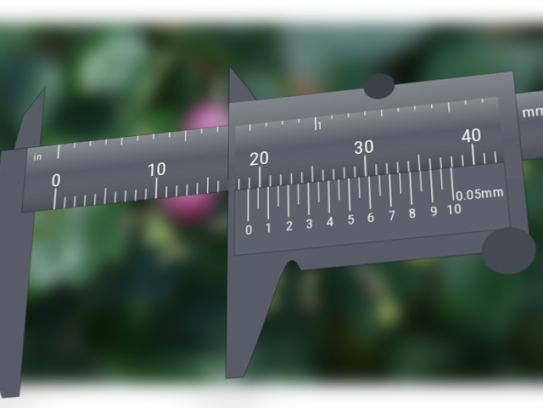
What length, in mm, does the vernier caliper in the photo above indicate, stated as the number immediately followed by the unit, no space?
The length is 18.9mm
